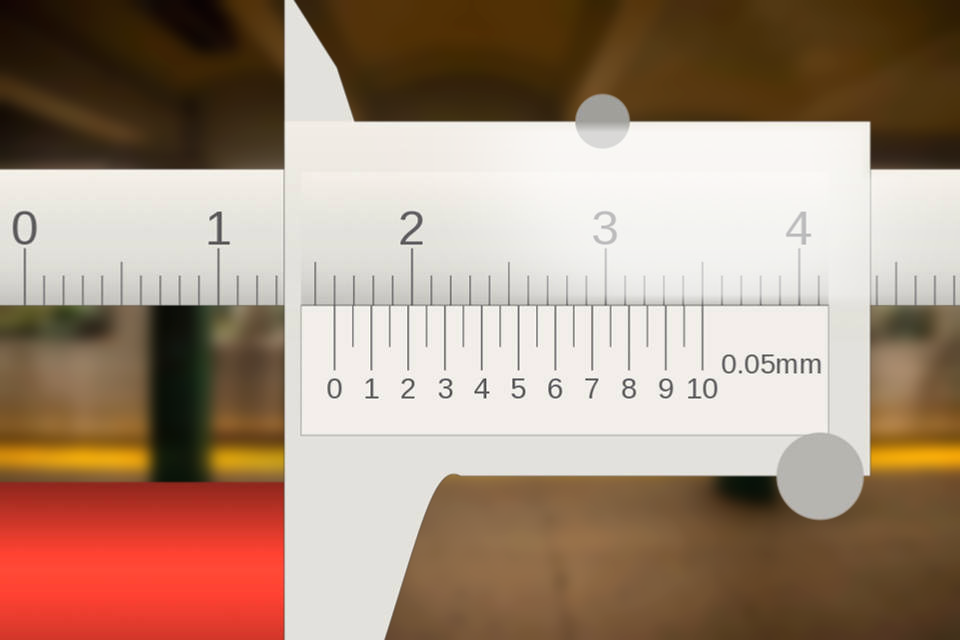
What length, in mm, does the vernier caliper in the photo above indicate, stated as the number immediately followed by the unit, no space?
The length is 16.0mm
